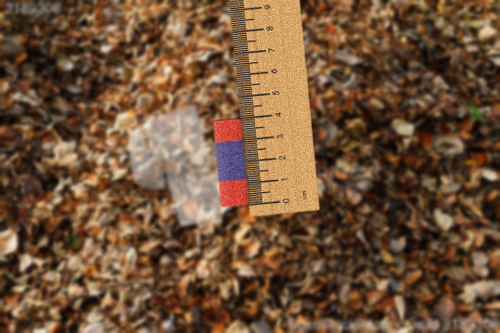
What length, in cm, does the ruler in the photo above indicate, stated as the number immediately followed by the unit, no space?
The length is 4cm
